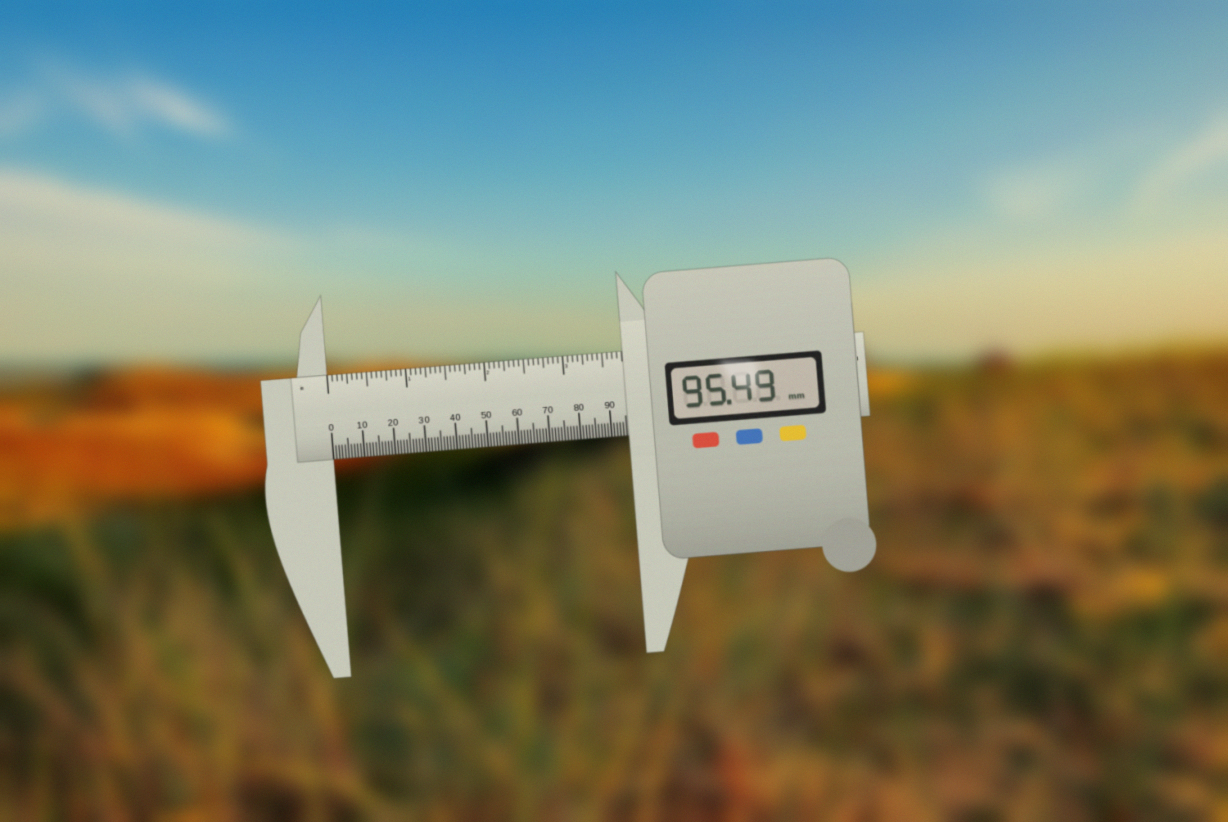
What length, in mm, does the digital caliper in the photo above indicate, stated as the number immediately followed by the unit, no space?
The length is 95.49mm
